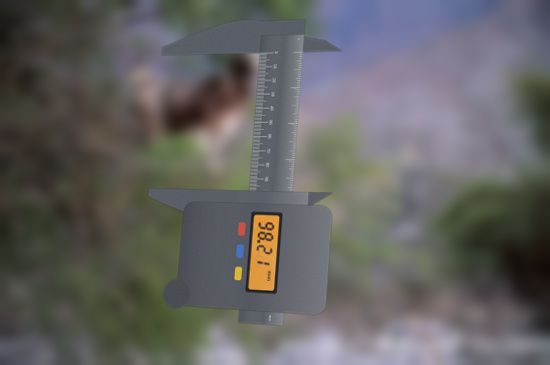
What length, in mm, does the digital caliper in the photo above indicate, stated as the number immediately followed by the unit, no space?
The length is 98.21mm
